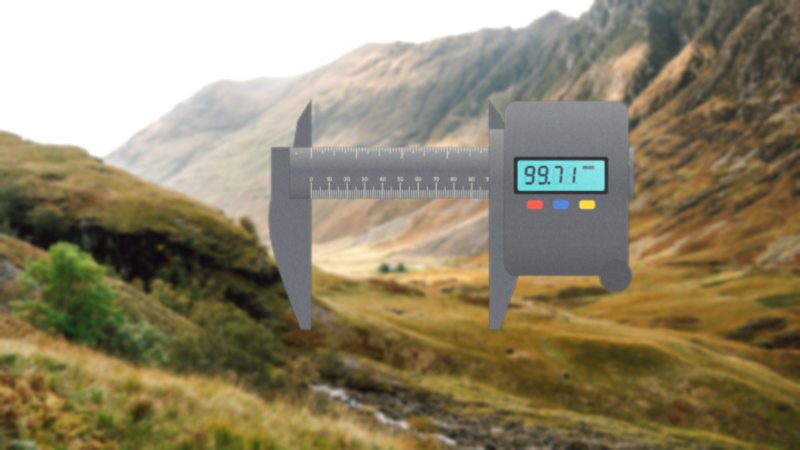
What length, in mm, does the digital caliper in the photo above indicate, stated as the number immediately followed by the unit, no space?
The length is 99.71mm
